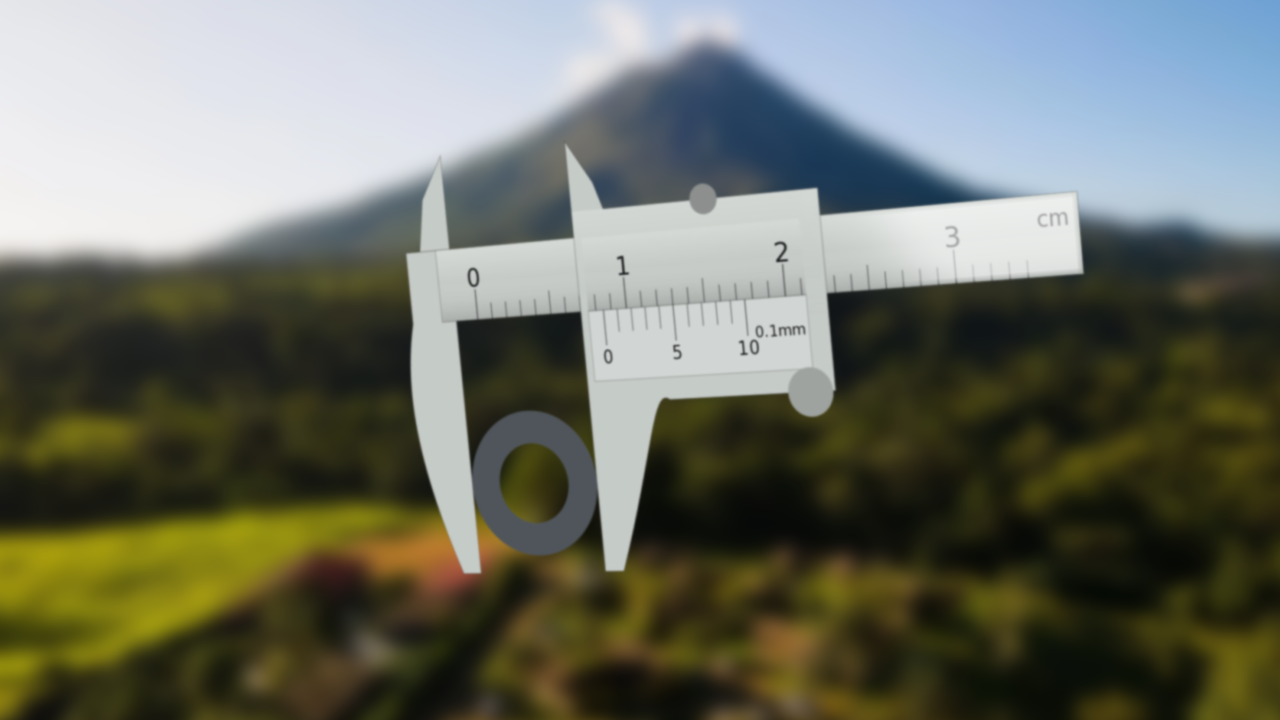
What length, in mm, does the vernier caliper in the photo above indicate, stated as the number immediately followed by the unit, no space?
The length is 8.5mm
